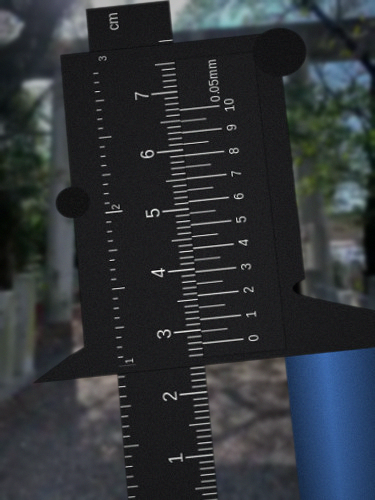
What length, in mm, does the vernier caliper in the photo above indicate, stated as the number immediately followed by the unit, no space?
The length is 27.8mm
